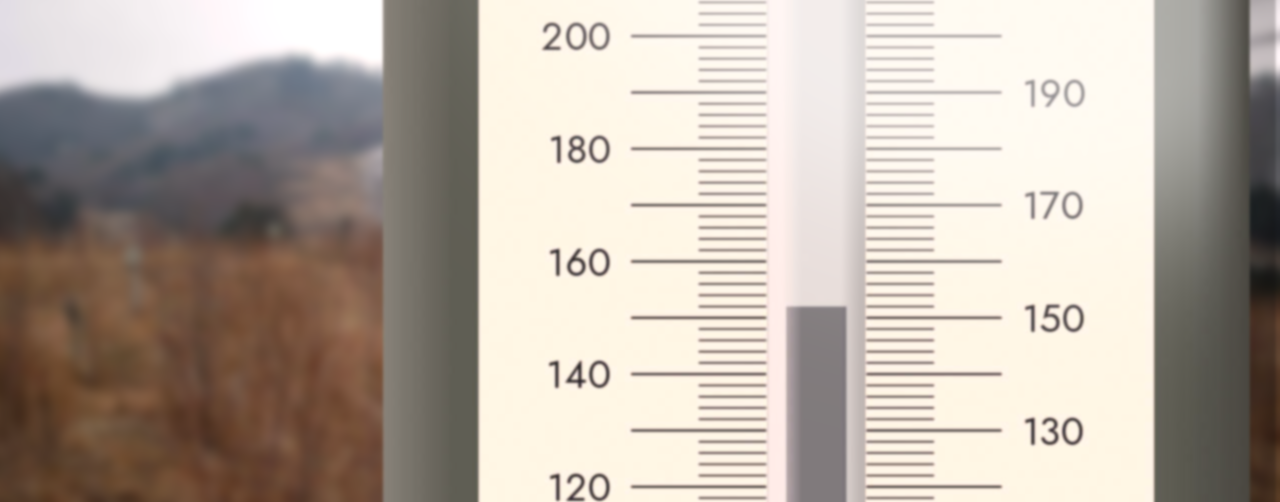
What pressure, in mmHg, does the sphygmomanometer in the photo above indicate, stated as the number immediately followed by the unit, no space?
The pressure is 152mmHg
